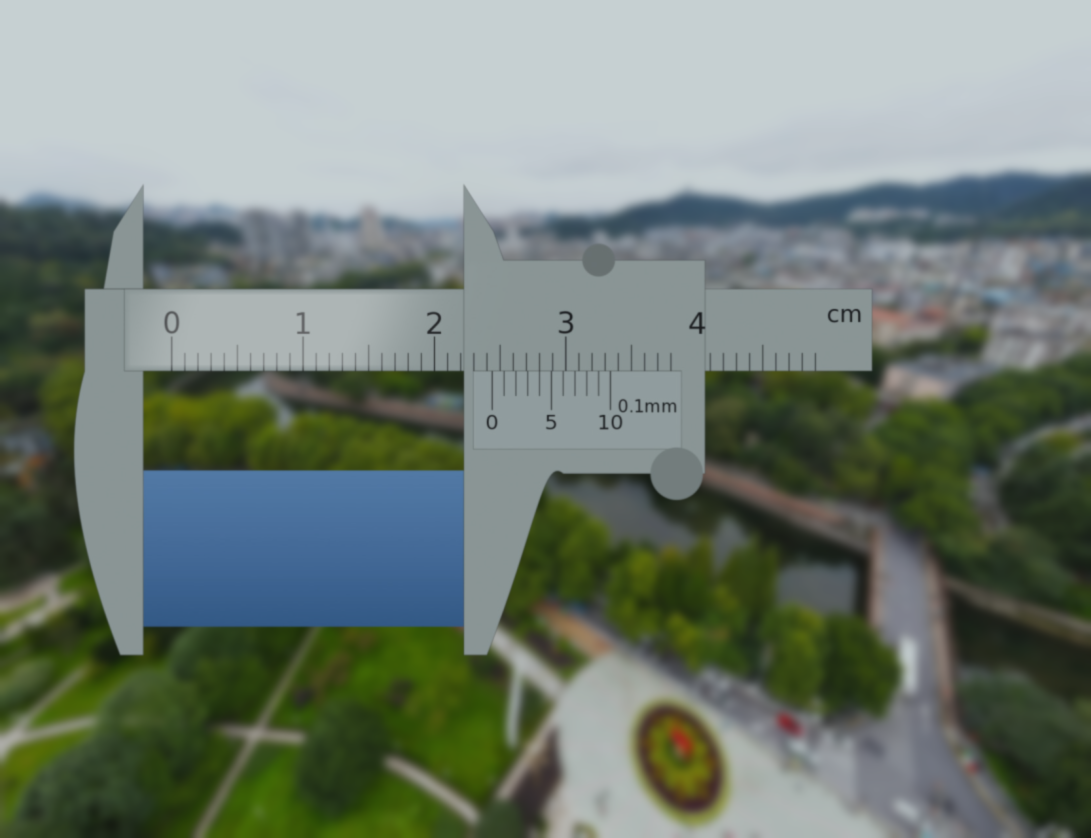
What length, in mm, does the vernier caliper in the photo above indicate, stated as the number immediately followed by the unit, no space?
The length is 24.4mm
